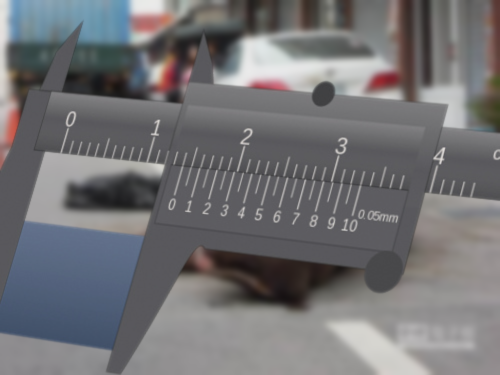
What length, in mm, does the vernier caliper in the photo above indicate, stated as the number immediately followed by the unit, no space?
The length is 14.0mm
